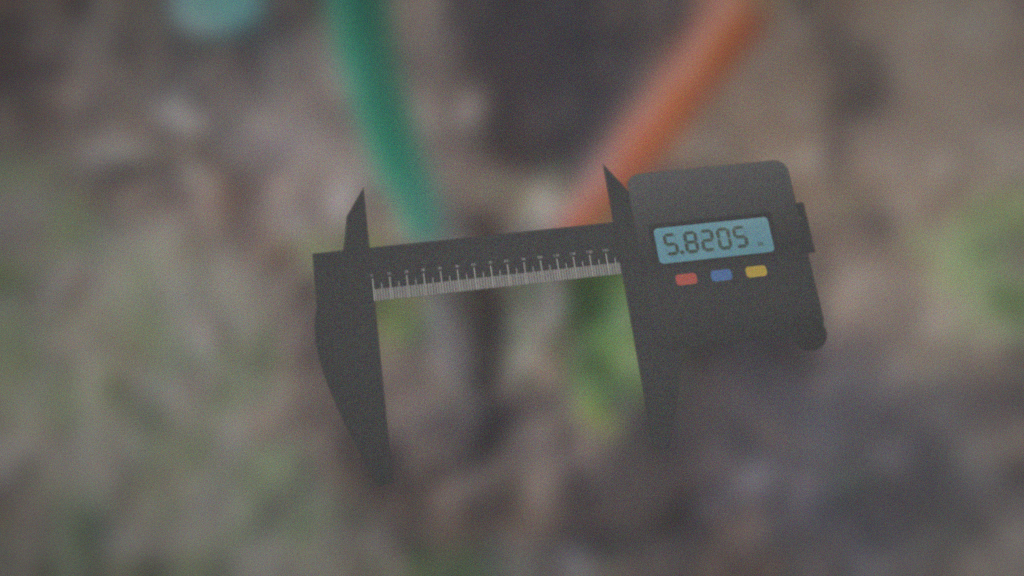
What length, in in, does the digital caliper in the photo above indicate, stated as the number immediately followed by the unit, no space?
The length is 5.8205in
